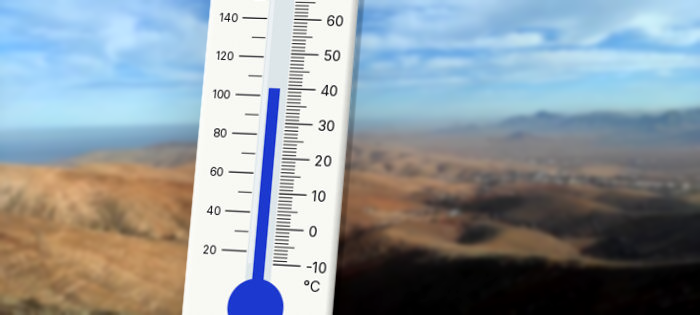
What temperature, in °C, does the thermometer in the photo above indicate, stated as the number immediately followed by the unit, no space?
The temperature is 40°C
